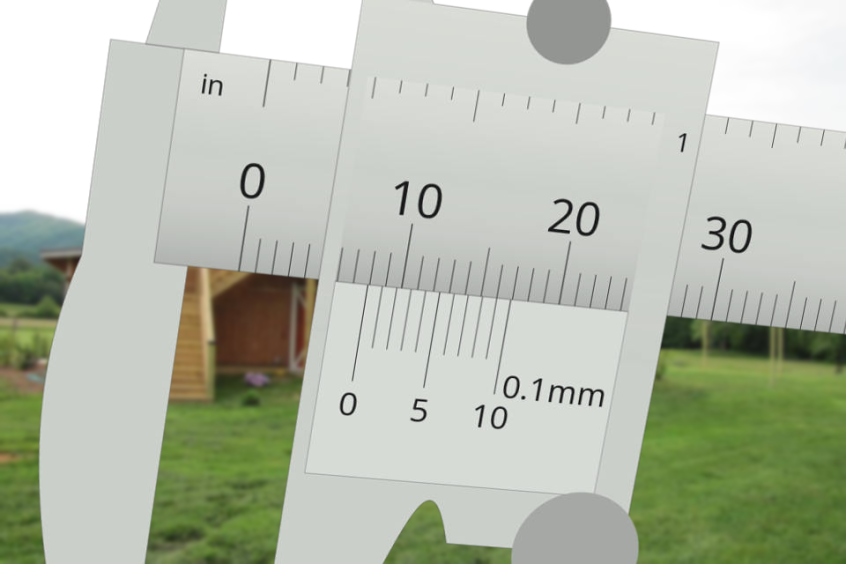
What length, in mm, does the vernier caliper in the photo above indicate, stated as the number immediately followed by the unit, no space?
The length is 7.9mm
